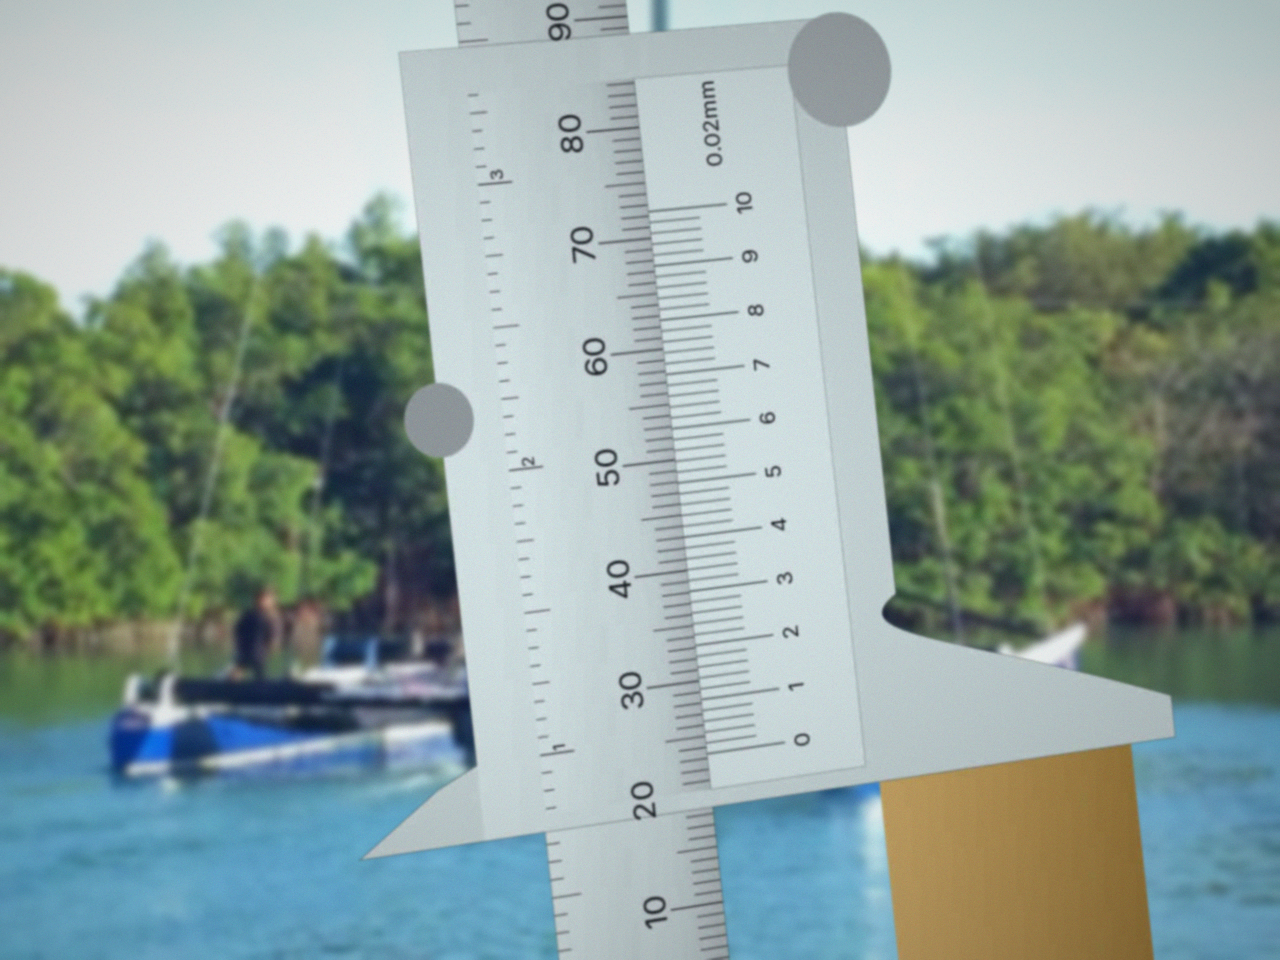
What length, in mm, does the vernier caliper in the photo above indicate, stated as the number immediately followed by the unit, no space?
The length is 23.4mm
